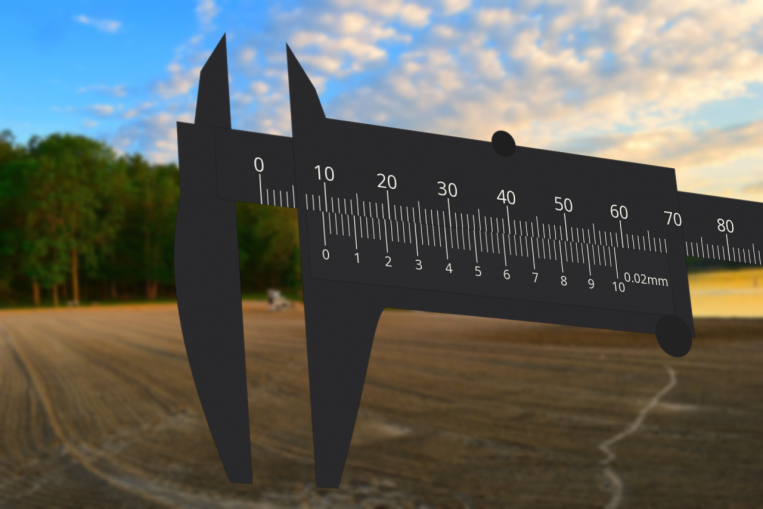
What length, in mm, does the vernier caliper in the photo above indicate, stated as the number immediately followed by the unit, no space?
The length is 9.4mm
